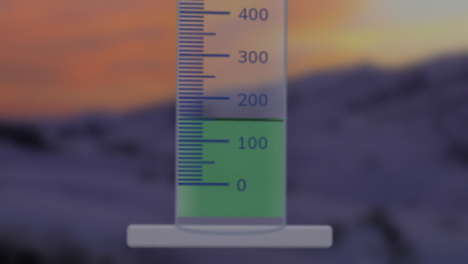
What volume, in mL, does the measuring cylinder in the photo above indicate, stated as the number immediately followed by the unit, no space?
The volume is 150mL
